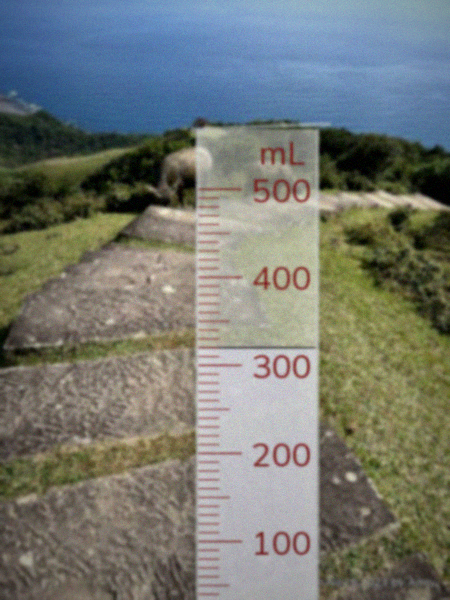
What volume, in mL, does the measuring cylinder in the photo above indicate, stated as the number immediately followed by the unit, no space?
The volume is 320mL
